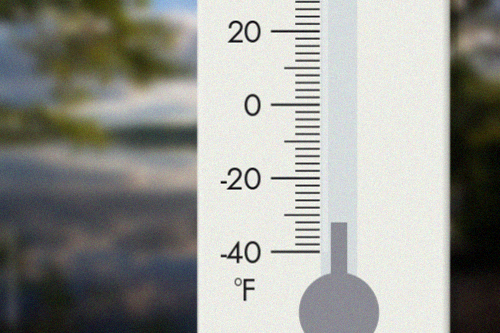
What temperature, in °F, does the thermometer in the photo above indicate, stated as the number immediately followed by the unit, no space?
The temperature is -32°F
